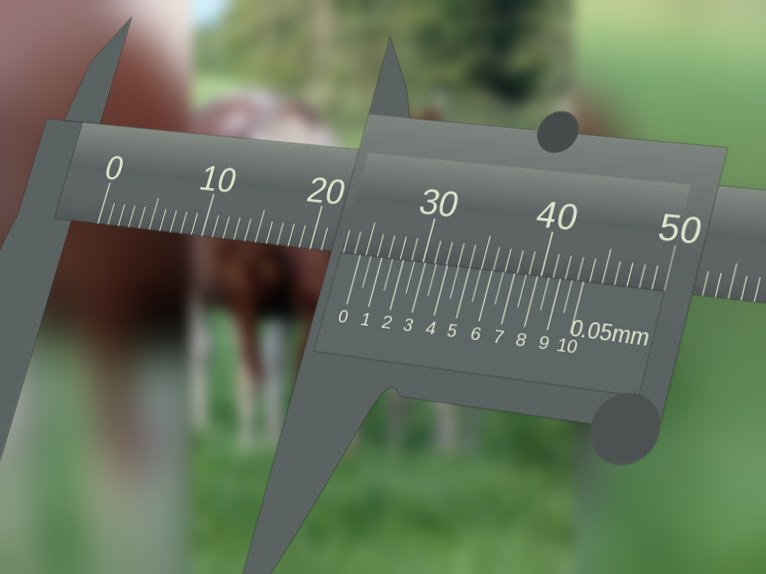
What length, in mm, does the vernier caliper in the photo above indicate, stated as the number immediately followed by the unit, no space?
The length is 24.5mm
